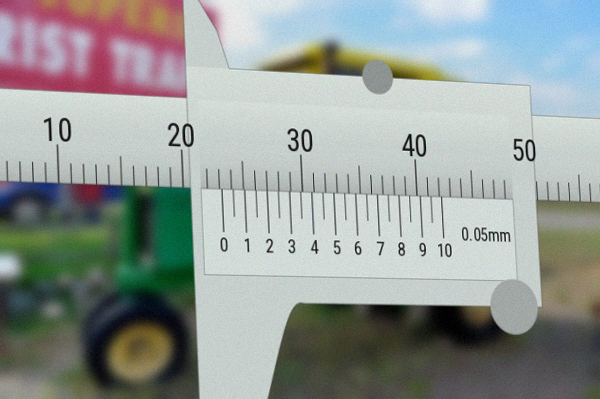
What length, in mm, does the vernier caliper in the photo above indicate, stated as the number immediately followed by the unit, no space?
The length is 23.2mm
